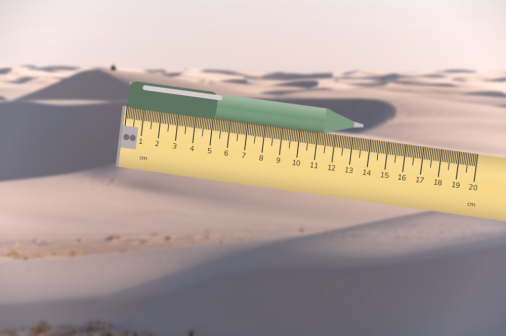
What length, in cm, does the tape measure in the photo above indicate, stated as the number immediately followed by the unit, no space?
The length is 13.5cm
